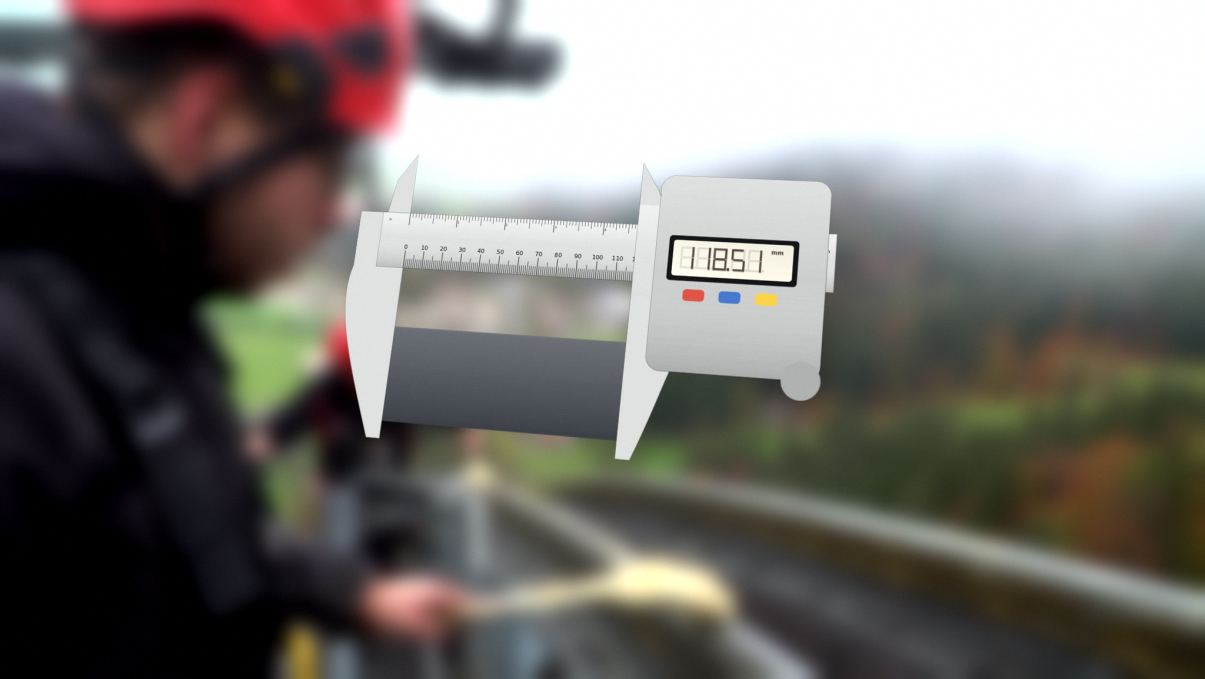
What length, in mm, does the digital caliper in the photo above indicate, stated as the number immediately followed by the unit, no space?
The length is 118.51mm
